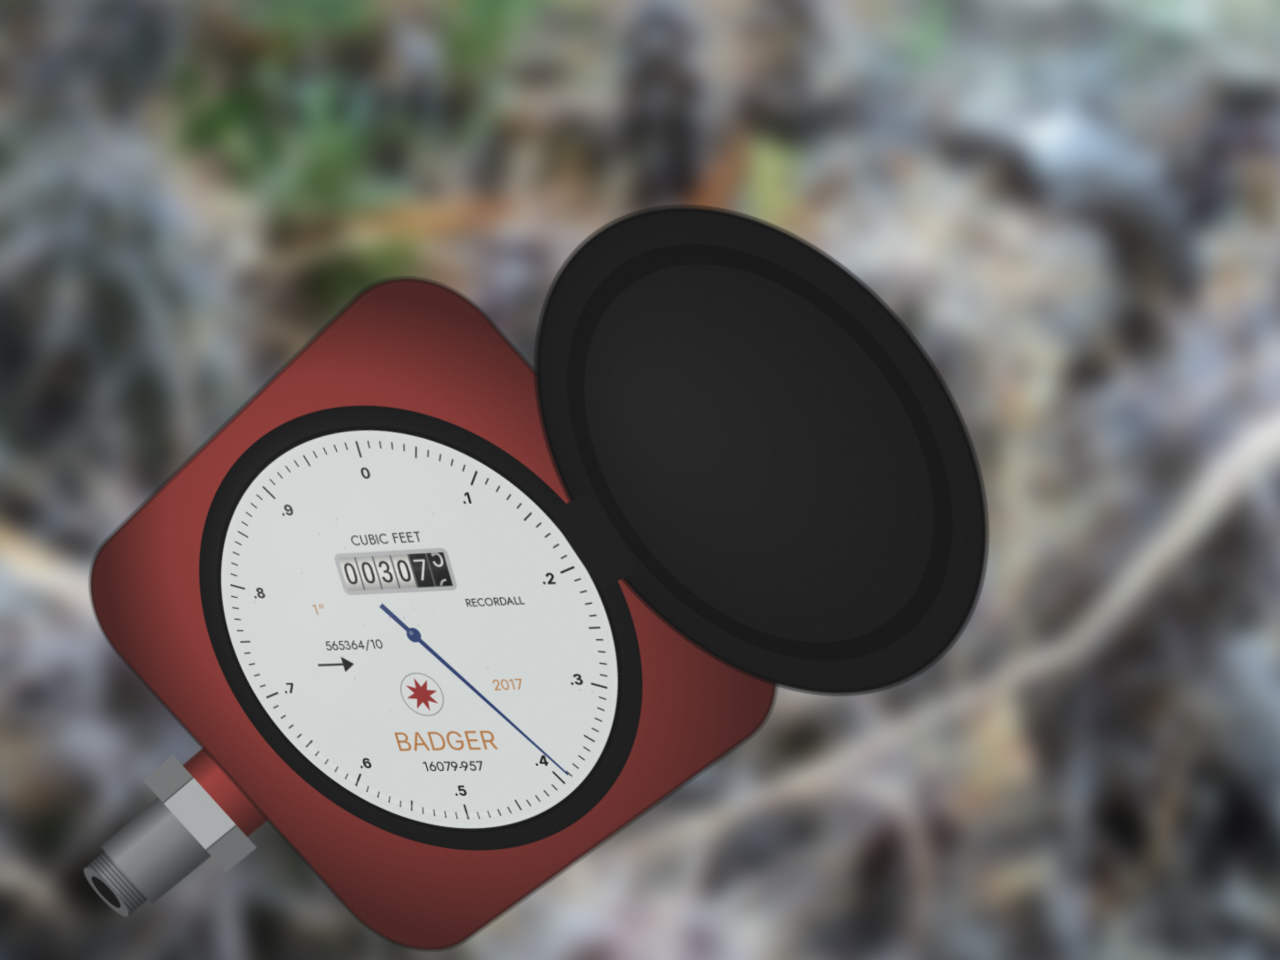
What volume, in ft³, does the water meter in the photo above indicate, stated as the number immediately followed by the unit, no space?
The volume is 3075.39ft³
